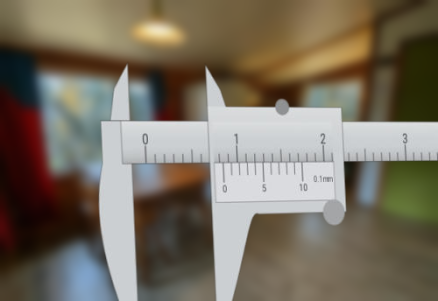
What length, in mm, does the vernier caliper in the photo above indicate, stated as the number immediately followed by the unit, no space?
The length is 8.4mm
